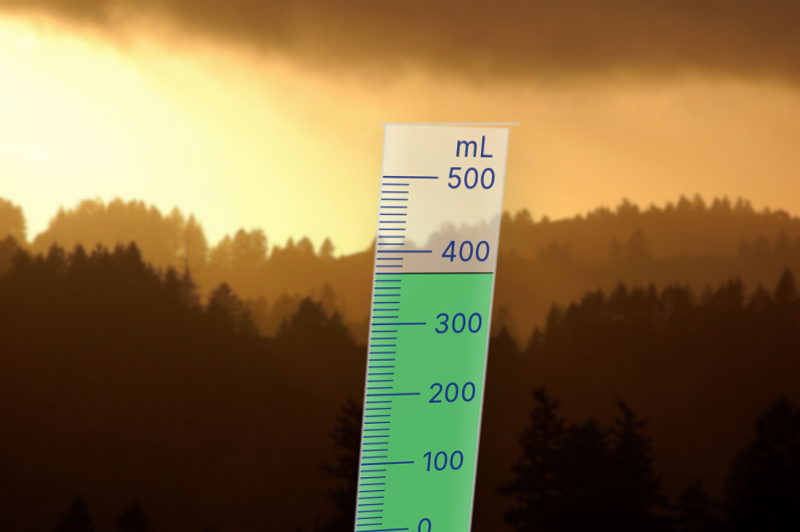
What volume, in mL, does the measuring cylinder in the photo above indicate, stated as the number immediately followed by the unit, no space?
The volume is 370mL
